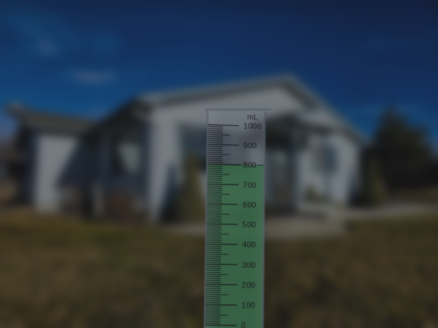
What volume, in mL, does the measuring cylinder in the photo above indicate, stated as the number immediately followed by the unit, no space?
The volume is 800mL
